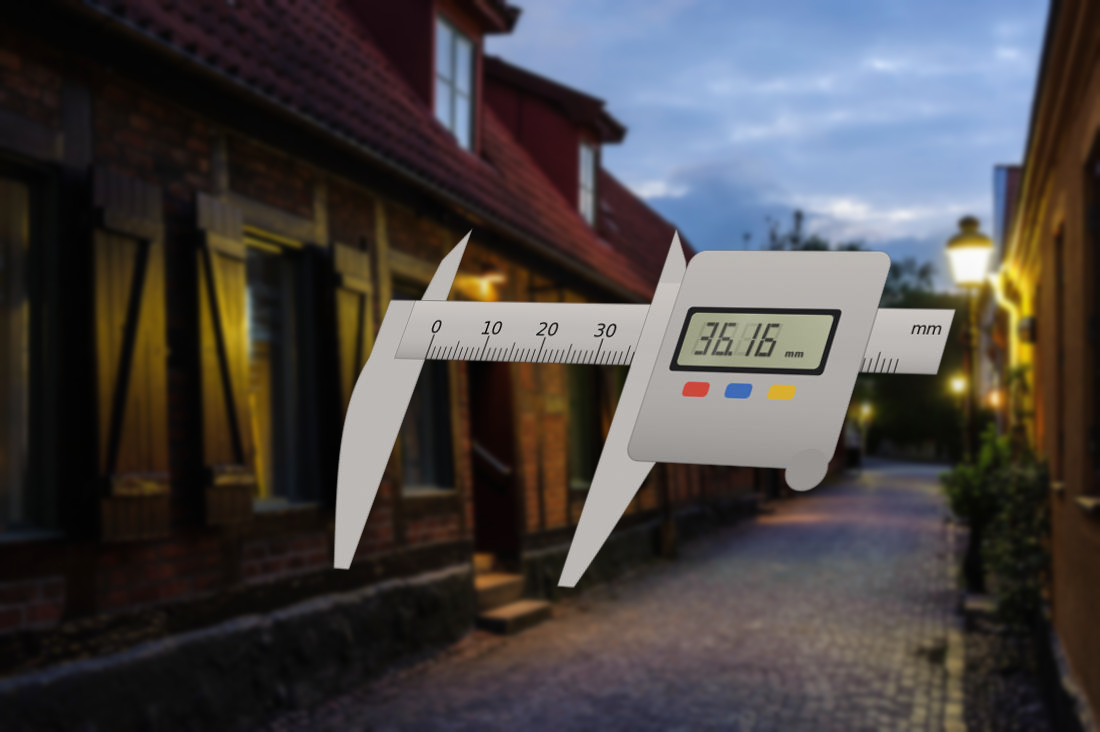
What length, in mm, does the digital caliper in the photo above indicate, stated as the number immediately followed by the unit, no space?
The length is 36.16mm
